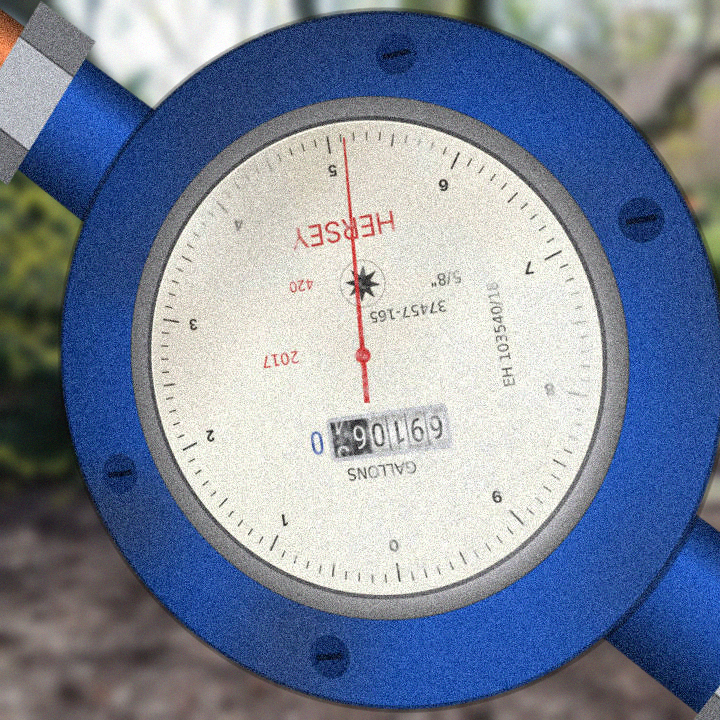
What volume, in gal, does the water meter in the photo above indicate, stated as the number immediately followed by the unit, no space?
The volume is 6910635.1gal
